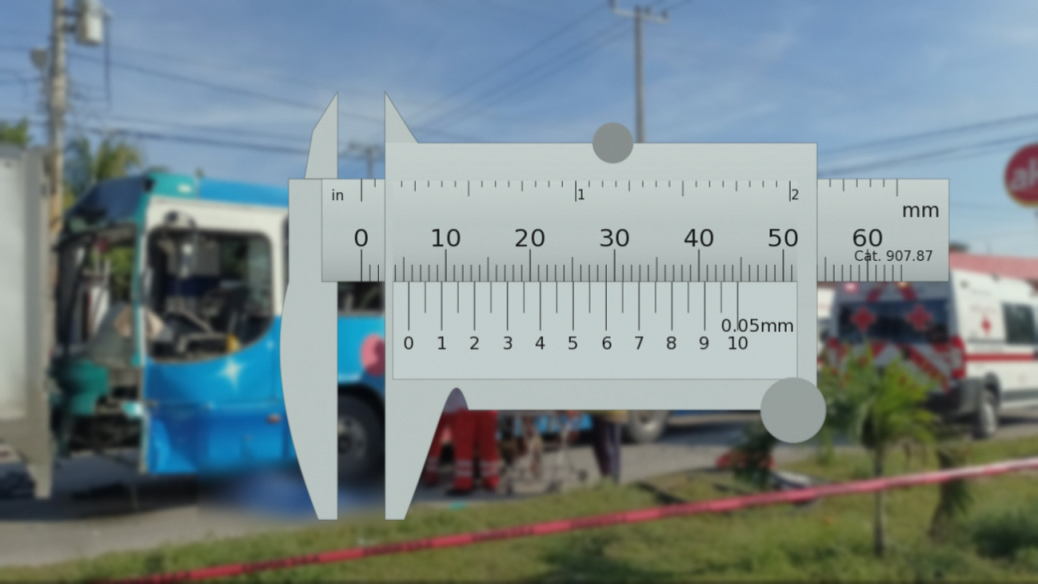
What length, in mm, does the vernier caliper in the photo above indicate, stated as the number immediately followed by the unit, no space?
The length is 5.6mm
